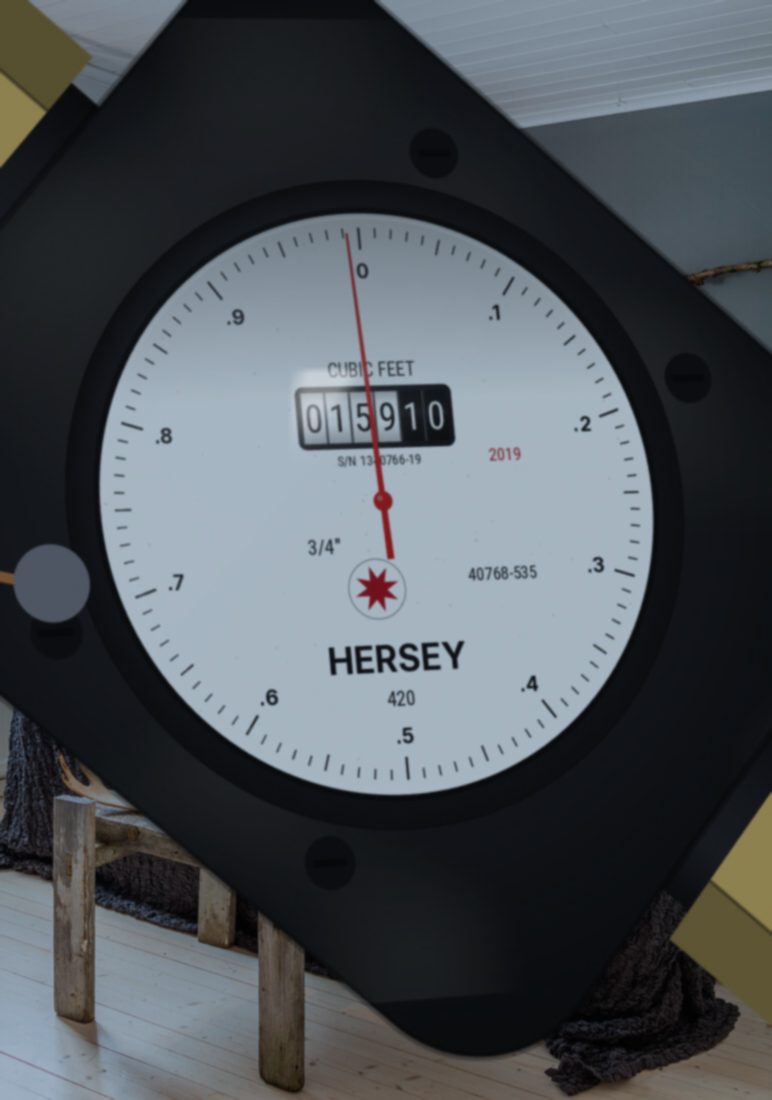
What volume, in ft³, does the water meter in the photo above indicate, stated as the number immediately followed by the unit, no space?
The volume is 15909.99ft³
